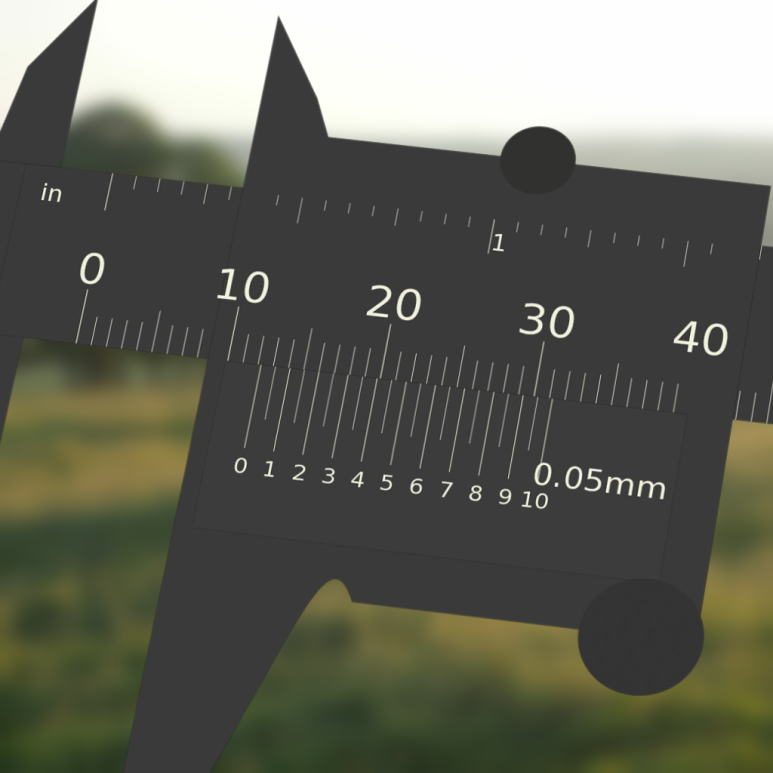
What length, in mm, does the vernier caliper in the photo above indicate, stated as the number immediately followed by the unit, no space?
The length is 12.2mm
